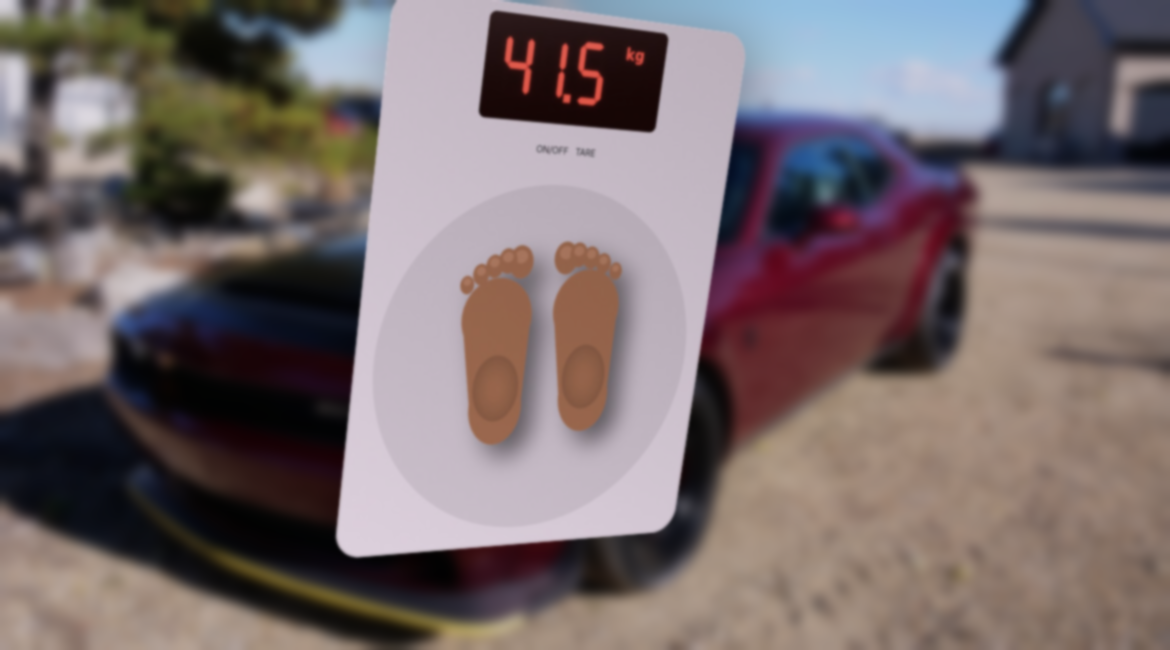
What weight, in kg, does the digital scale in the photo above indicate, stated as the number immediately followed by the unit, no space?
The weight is 41.5kg
